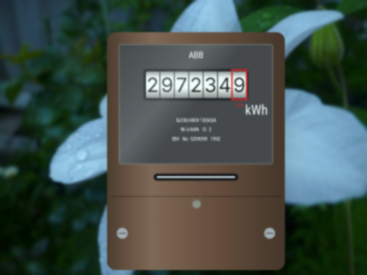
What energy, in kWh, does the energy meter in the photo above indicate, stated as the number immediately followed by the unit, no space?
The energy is 297234.9kWh
